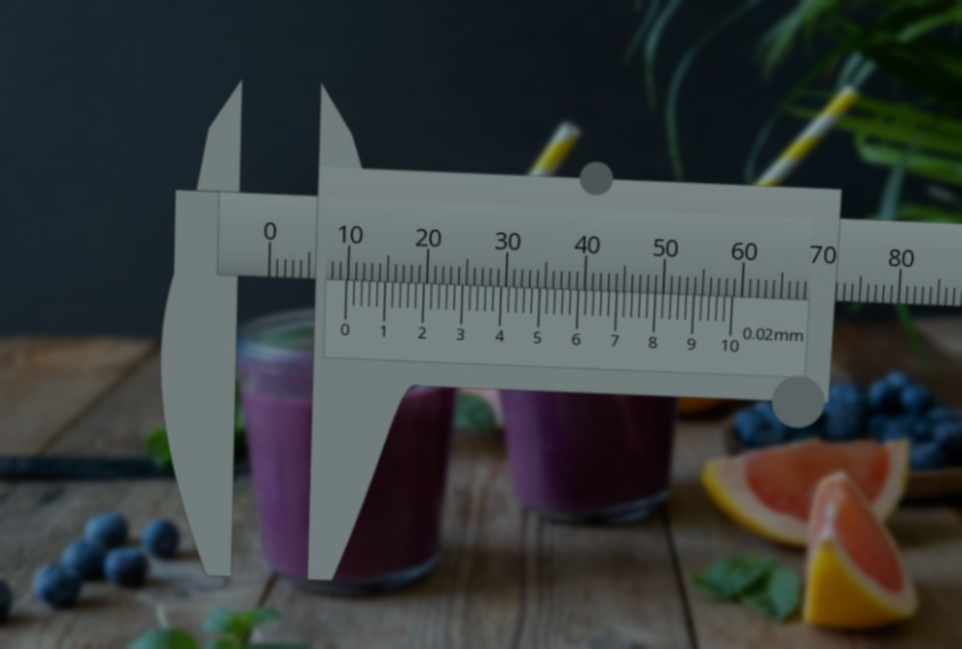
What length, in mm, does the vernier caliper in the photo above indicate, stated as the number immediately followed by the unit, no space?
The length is 9.8mm
